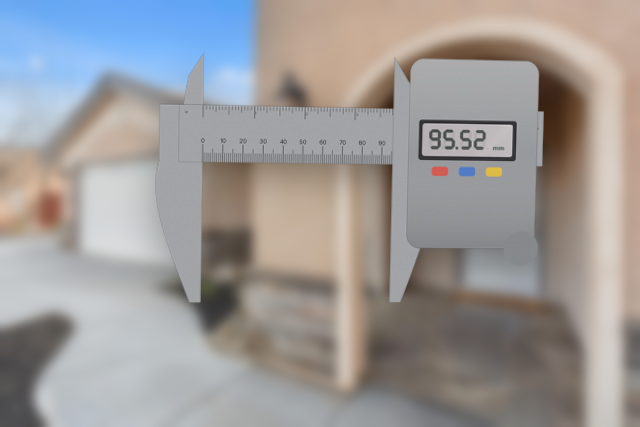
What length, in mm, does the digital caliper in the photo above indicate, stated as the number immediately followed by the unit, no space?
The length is 95.52mm
